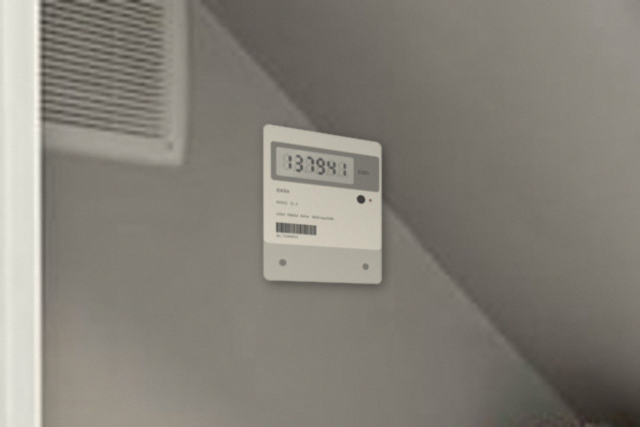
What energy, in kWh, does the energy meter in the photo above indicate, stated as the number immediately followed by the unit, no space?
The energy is 137941kWh
